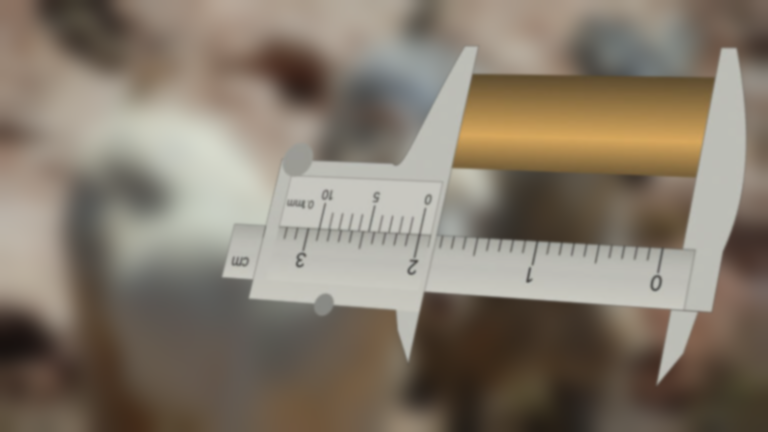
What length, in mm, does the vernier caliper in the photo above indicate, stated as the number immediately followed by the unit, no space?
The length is 20.0mm
